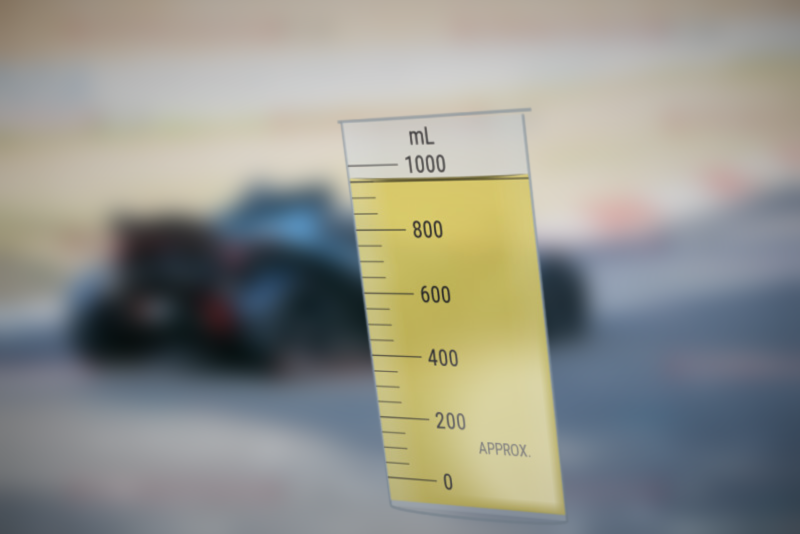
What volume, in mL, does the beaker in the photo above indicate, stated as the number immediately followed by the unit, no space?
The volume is 950mL
